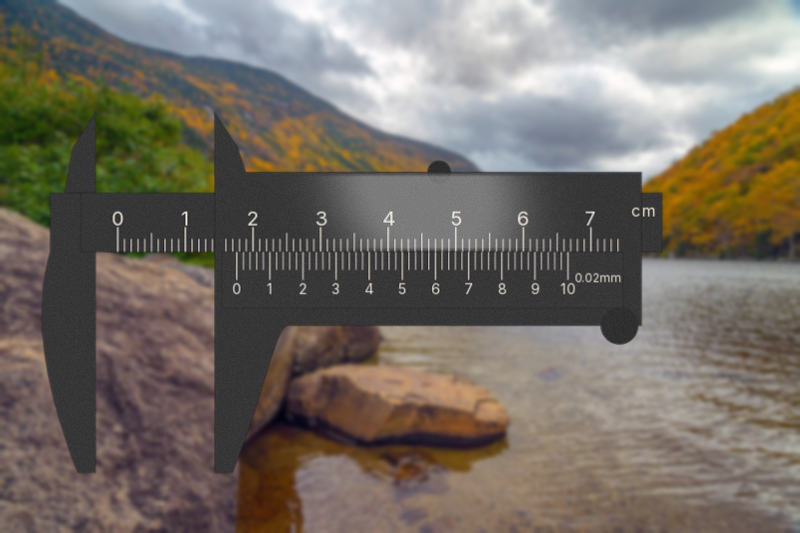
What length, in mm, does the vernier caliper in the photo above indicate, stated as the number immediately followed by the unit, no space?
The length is 17.6mm
